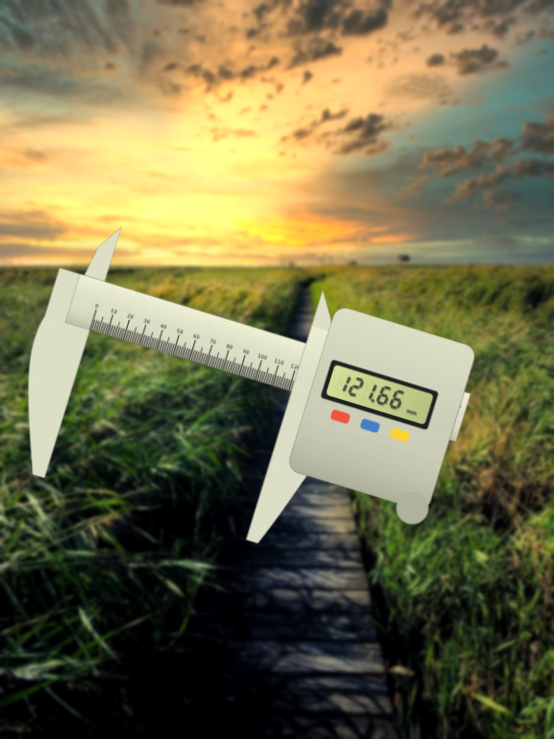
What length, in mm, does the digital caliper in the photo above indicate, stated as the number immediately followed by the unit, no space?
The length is 121.66mm
